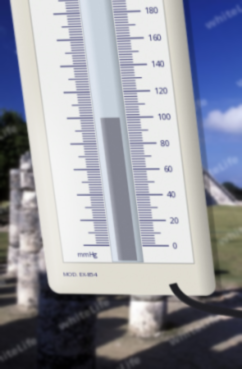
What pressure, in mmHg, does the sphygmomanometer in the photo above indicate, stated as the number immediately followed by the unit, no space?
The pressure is 100mmHg
